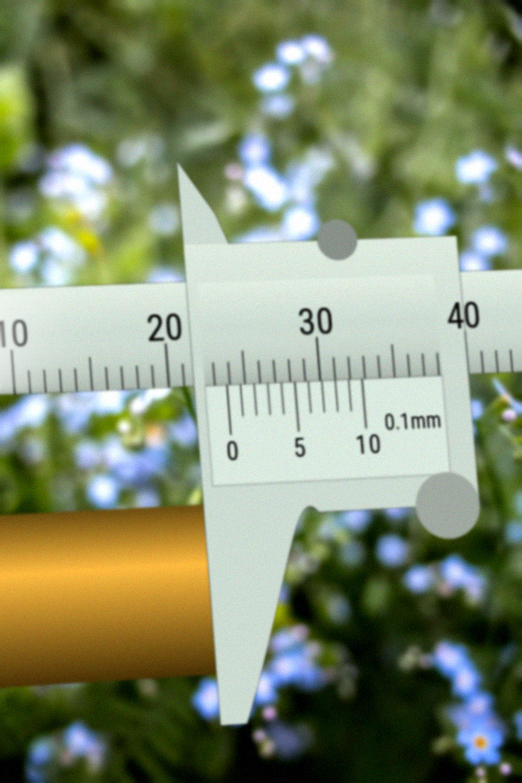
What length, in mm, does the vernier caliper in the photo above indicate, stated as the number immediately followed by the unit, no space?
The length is 23.8mm
